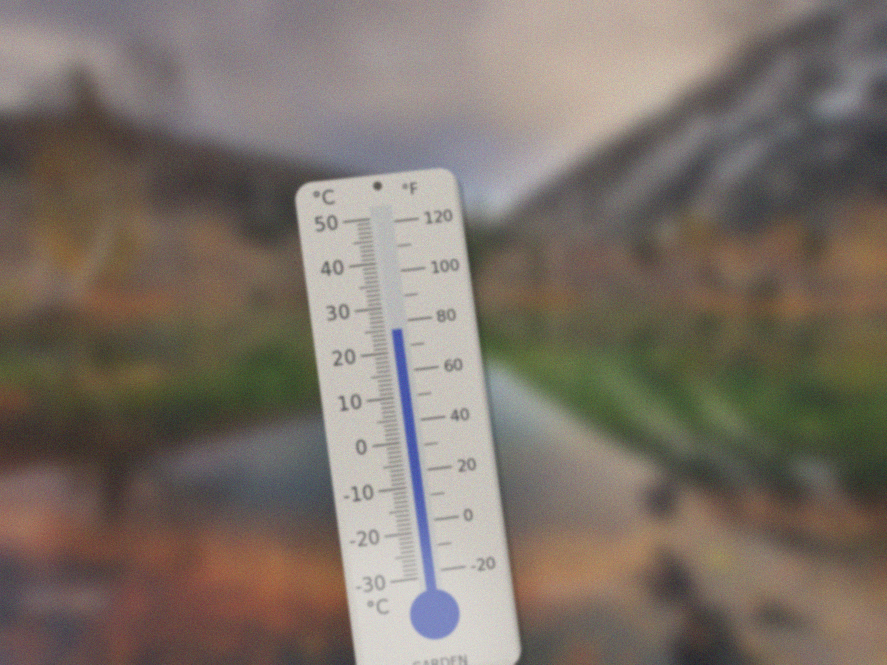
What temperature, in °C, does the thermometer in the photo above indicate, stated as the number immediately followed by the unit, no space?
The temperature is 25°C
